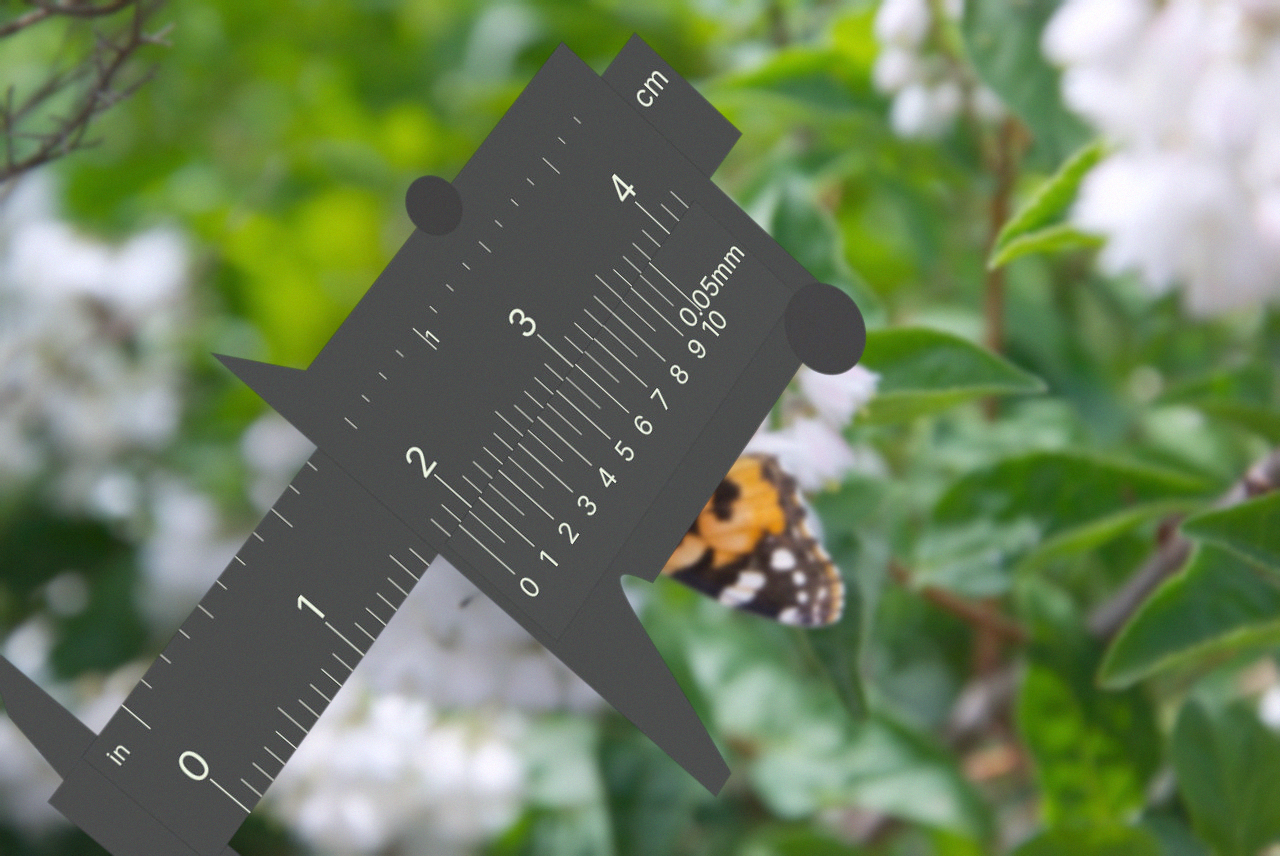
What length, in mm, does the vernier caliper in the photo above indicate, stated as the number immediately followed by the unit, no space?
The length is 18.8mm
